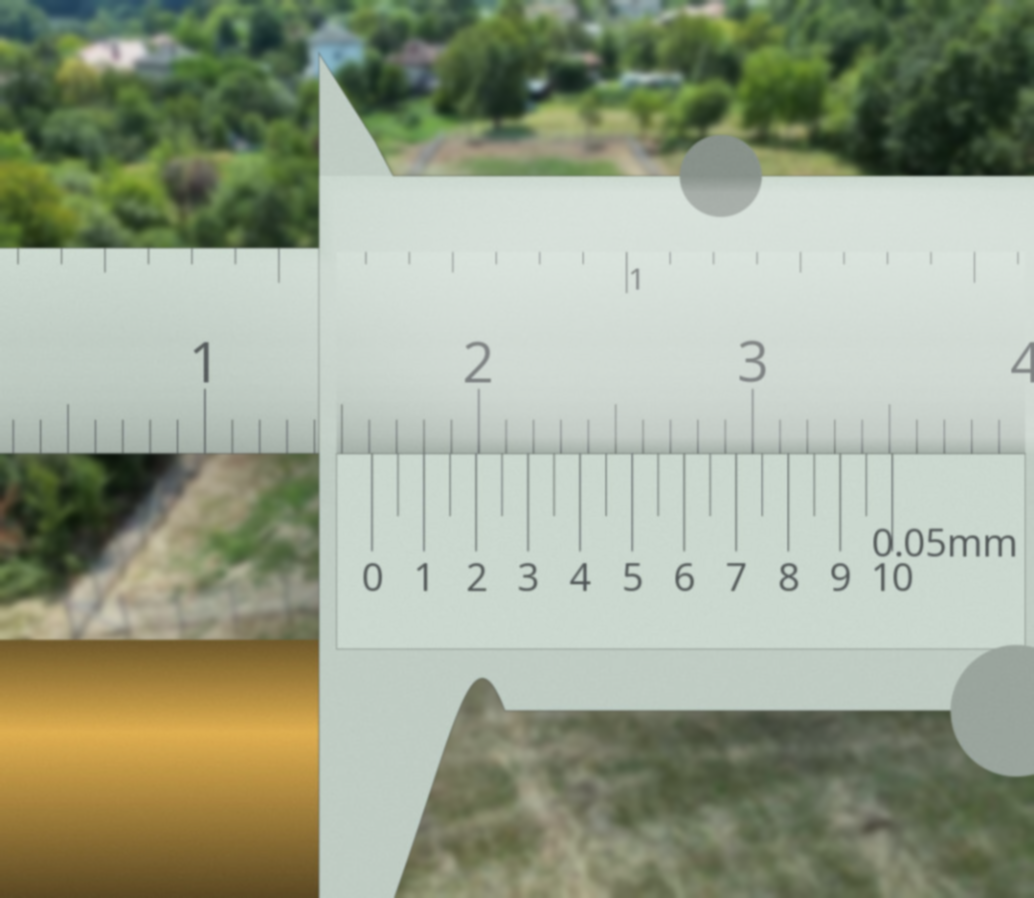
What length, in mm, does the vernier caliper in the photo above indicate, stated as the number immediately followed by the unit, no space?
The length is 16.1mm
